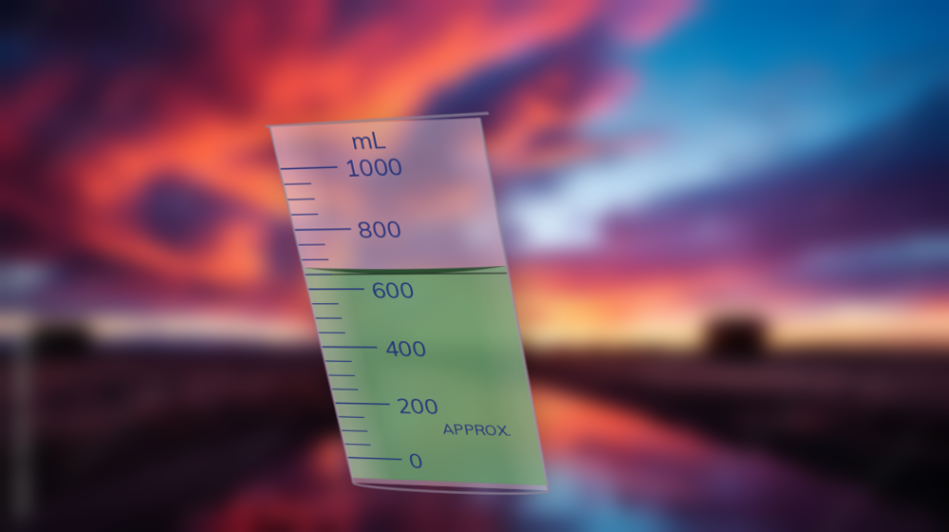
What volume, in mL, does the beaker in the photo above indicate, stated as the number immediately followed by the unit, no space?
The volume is 650mL
